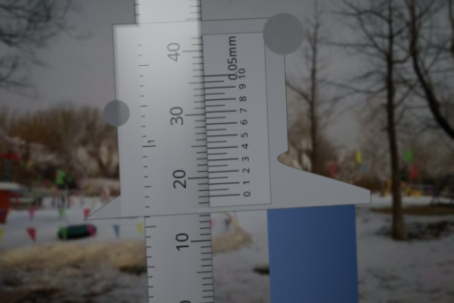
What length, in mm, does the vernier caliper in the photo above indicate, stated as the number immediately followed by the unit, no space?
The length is 17.0mm
